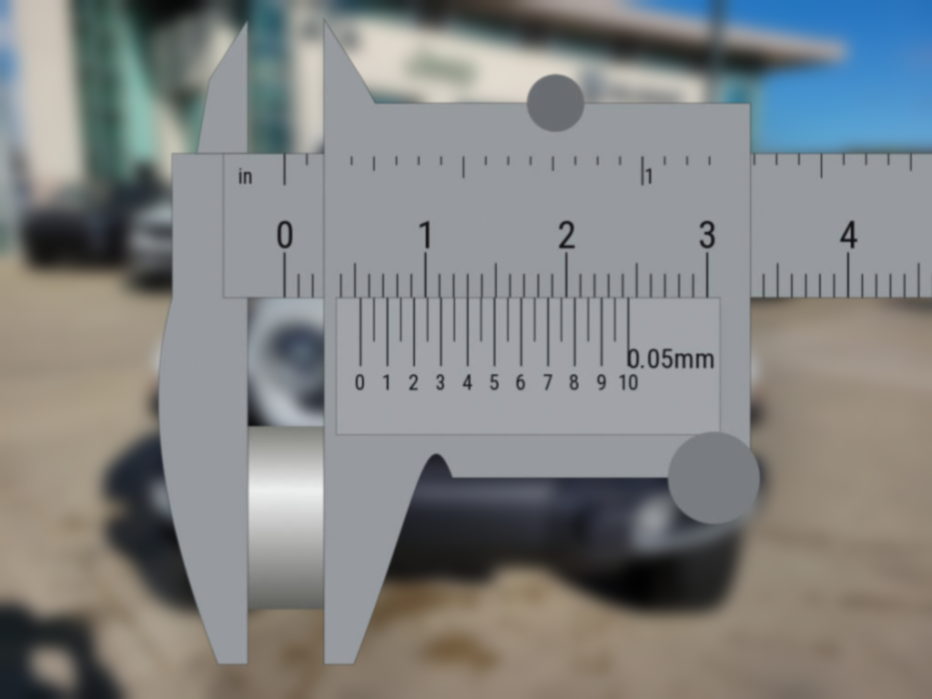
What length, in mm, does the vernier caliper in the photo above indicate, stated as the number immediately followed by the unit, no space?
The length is 5.4mm
